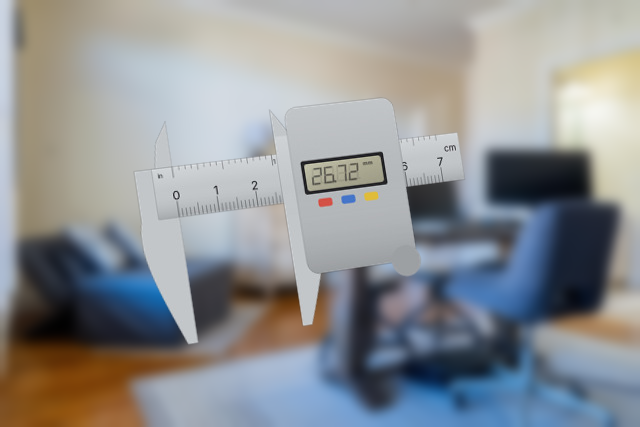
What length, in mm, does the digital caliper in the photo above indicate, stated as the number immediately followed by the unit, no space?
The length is 26.72mm
